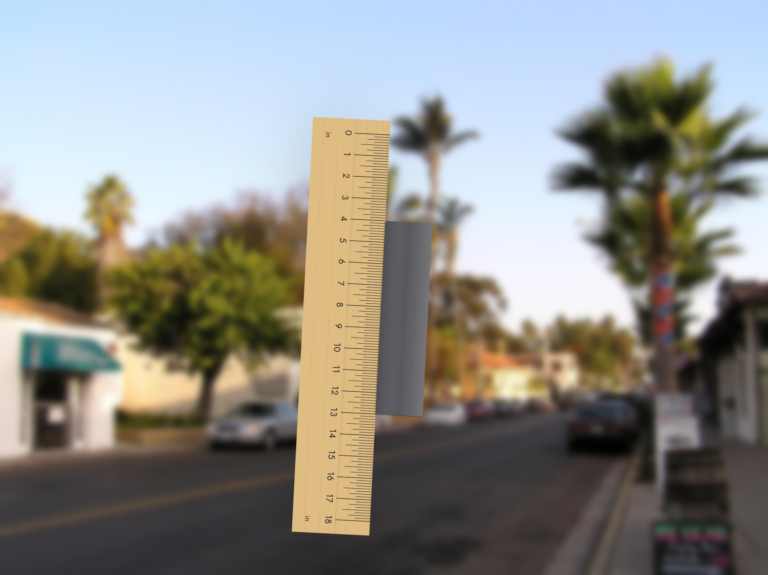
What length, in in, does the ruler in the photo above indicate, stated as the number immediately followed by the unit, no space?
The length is 9in
